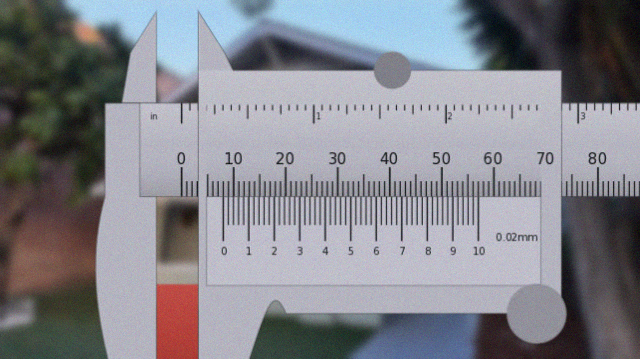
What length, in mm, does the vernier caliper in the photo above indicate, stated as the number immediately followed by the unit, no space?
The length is 8.0mm
